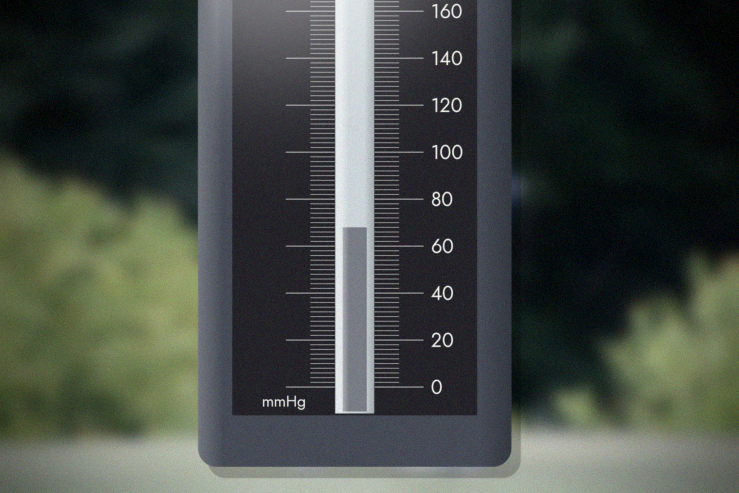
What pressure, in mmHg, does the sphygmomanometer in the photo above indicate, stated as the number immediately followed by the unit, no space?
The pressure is 68mmHg
